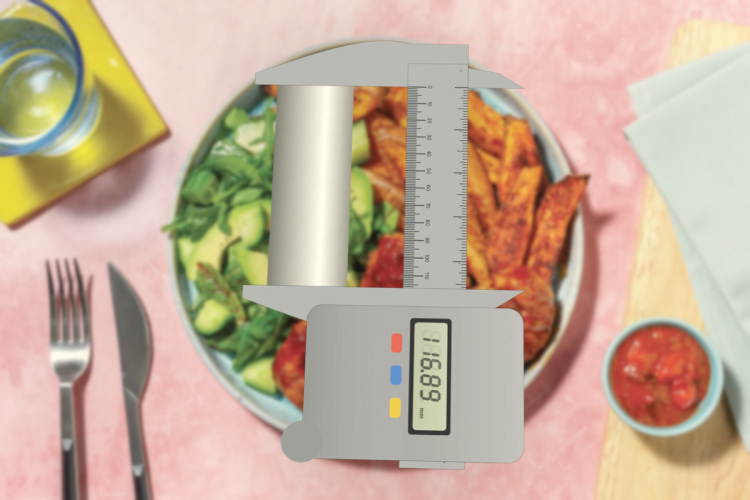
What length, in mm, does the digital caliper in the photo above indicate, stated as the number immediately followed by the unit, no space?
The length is 116.89mm
